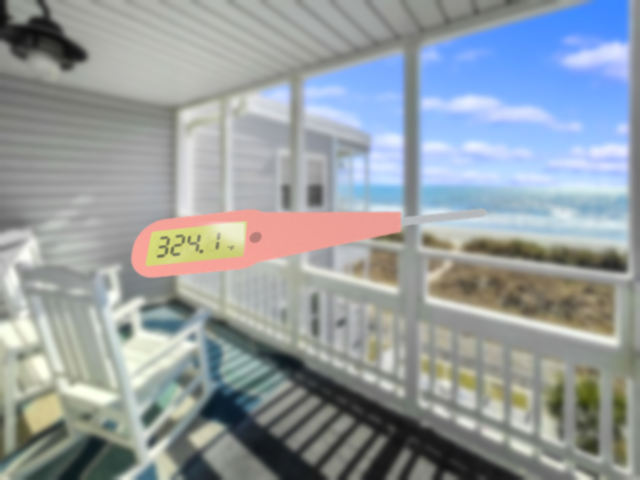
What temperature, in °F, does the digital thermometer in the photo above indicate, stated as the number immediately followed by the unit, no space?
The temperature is 324.1°F
